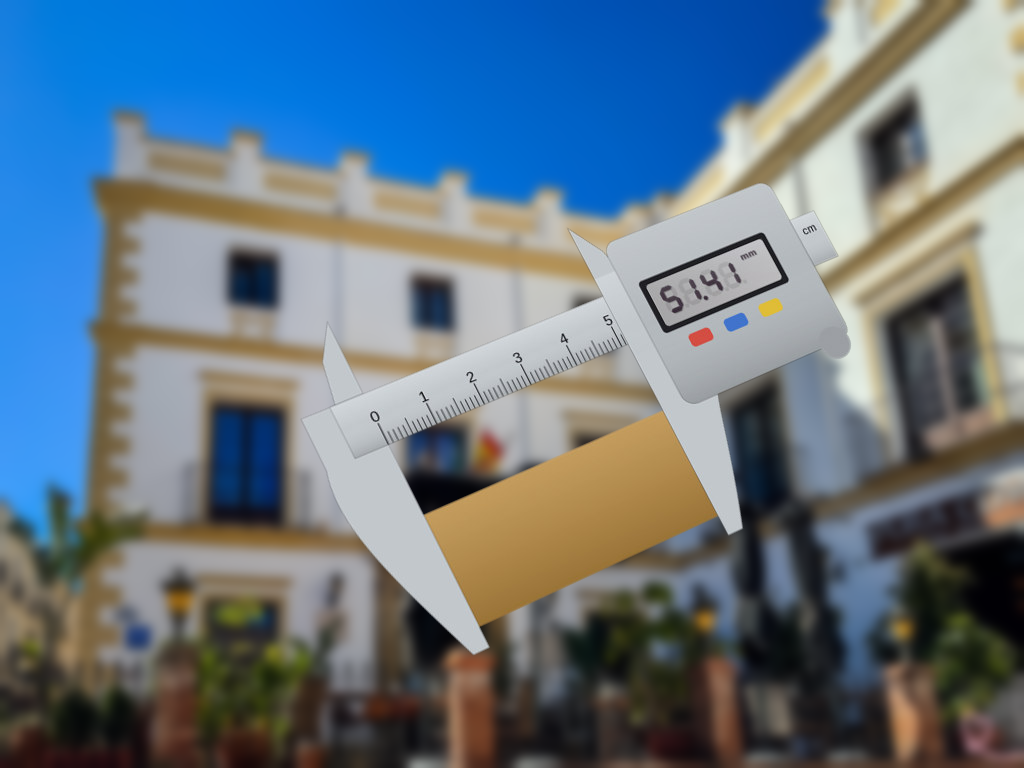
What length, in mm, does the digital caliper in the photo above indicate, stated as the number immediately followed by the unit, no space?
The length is 51.41mm
